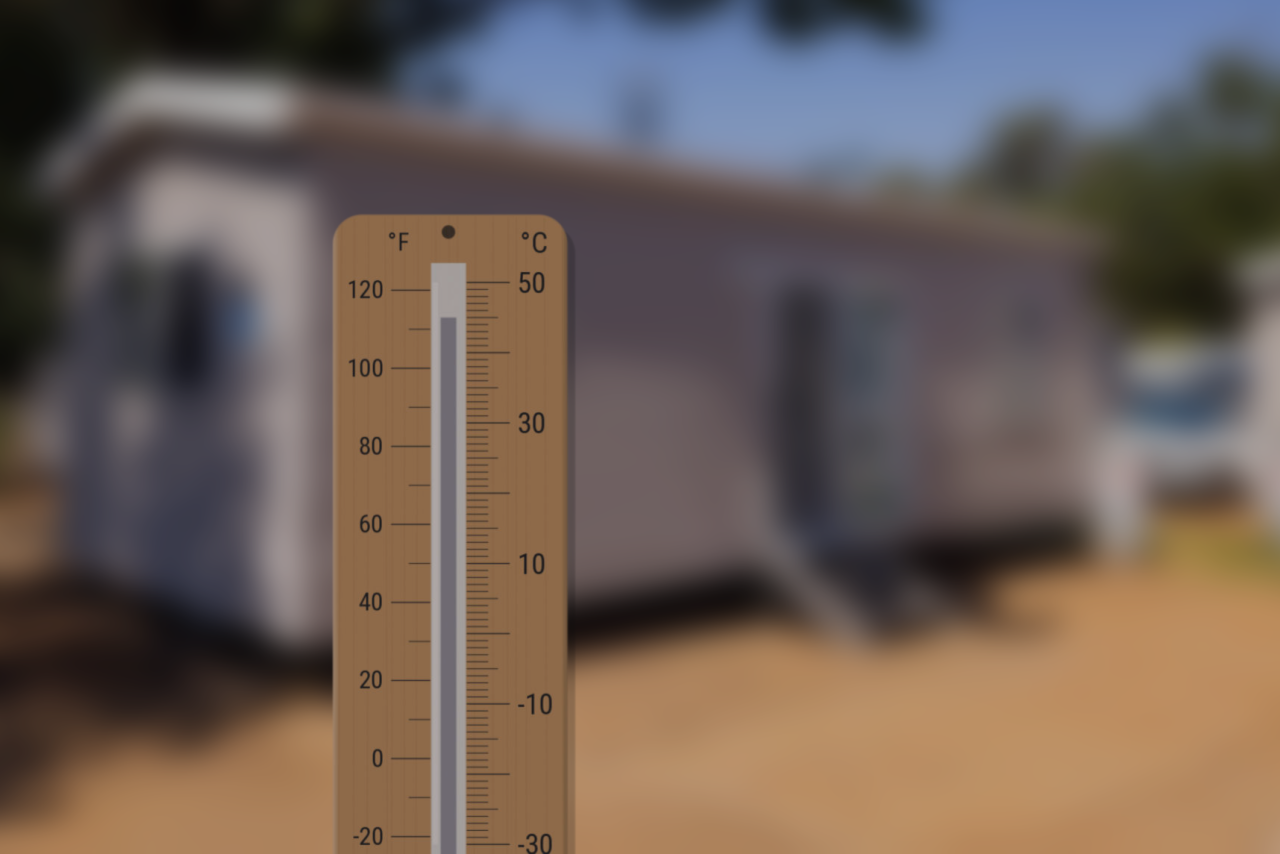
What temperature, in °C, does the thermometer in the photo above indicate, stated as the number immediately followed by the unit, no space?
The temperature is 45°C
